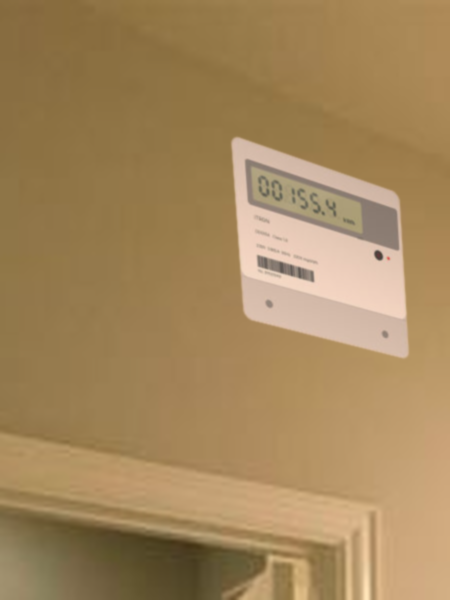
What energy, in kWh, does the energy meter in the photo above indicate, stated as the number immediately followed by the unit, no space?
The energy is 155.4kWh
